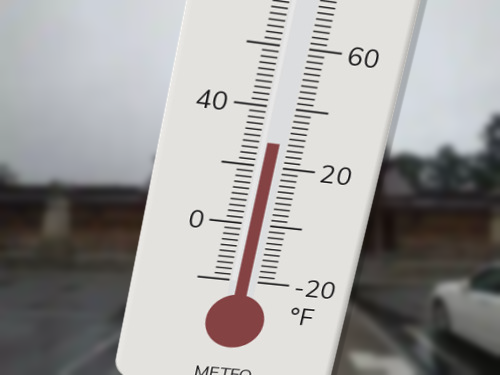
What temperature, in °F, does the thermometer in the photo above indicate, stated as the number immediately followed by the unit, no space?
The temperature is 28°F
